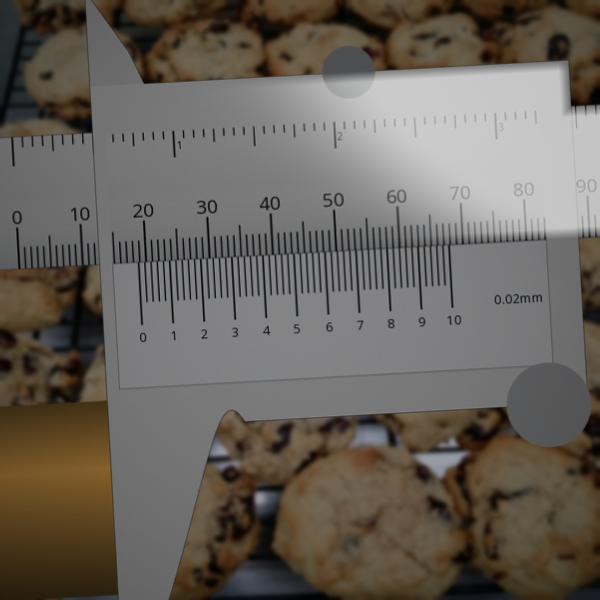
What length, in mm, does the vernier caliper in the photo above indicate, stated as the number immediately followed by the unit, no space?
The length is 18.8mm
